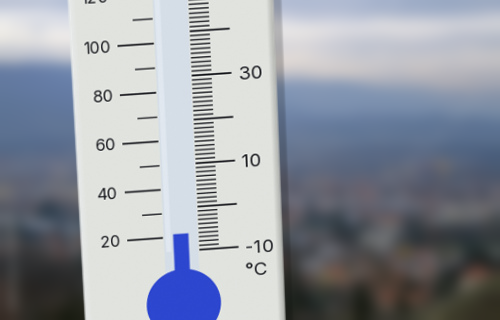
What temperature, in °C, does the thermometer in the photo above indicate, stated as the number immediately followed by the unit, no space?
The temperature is -6°C
